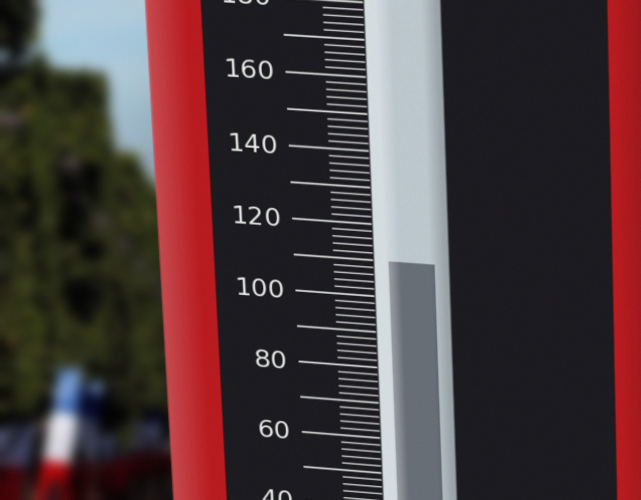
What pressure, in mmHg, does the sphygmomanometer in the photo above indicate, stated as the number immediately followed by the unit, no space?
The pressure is 110mmHg
